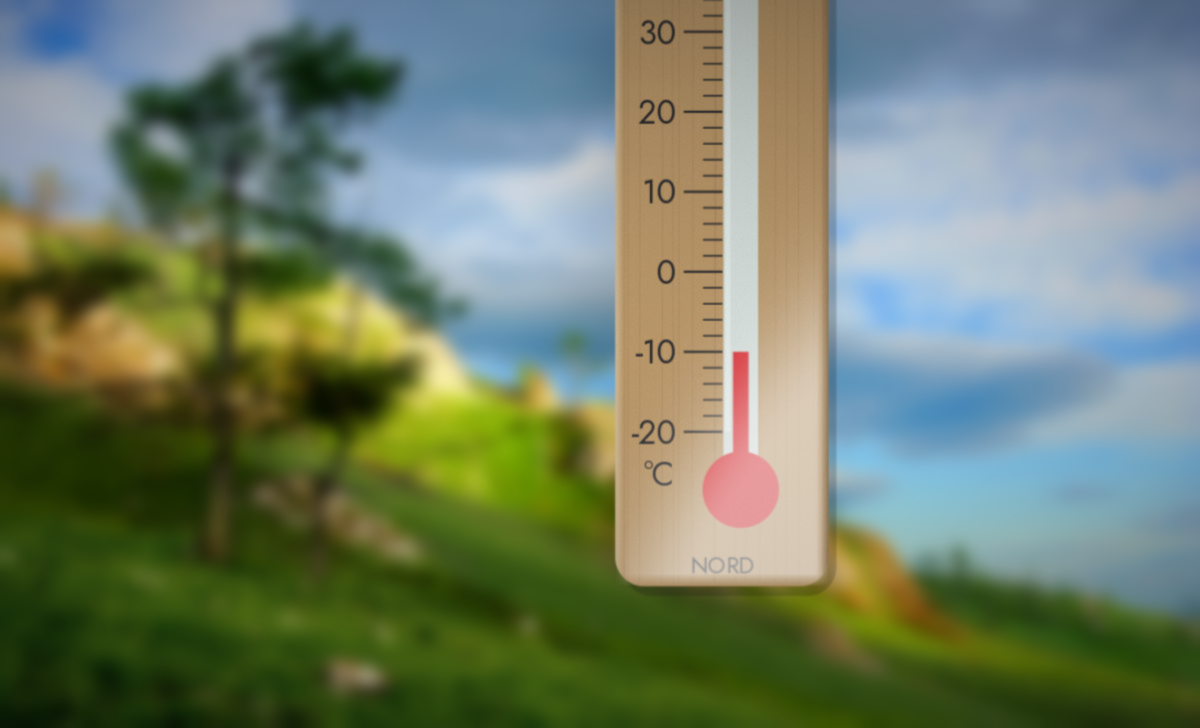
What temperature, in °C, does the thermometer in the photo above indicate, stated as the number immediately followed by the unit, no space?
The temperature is -10°C
